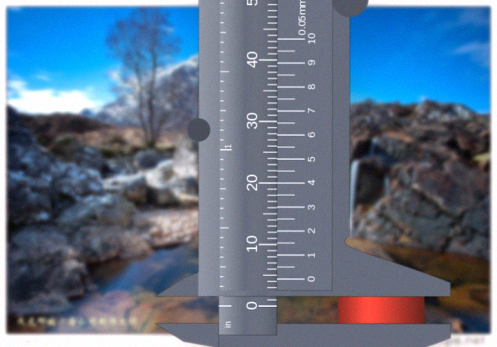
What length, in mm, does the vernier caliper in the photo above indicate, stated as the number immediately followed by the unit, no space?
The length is 4.4mm
